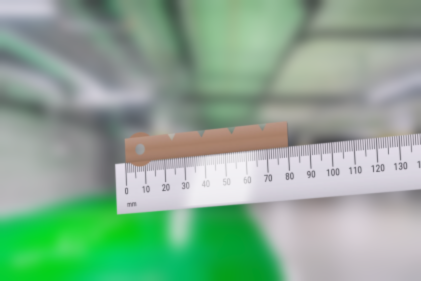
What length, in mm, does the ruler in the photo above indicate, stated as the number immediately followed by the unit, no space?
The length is 80mm
